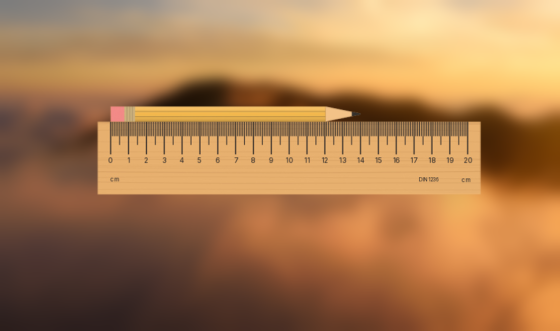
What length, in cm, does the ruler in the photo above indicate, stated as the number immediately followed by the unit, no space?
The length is 14cm
